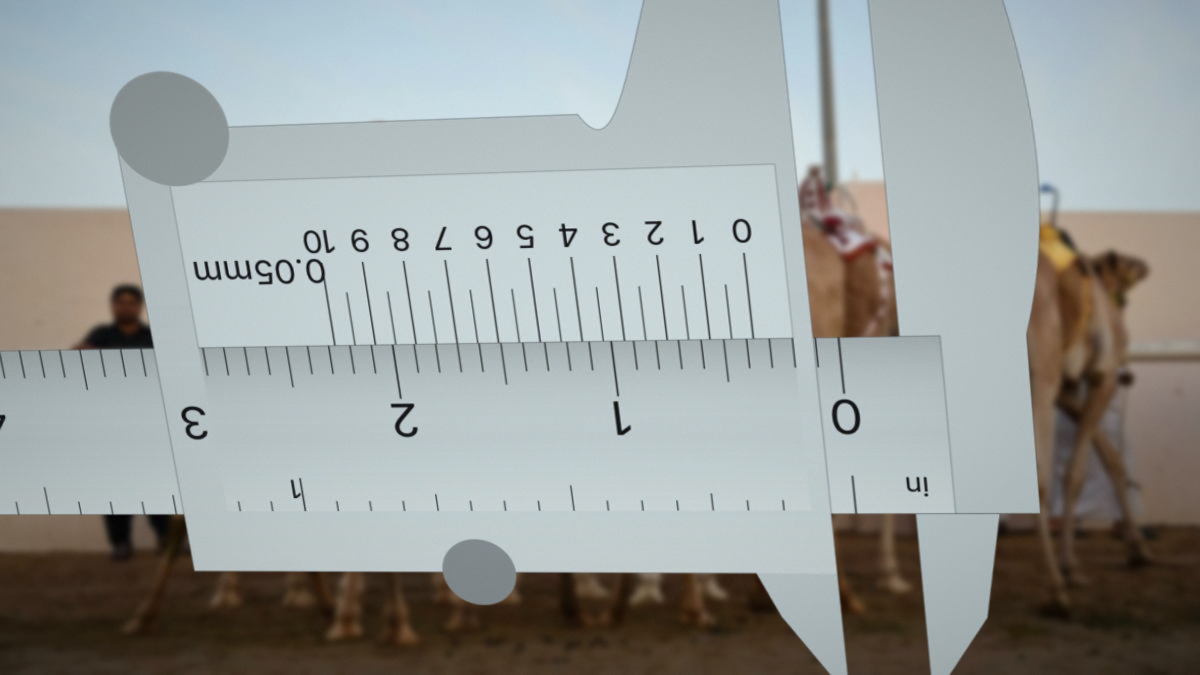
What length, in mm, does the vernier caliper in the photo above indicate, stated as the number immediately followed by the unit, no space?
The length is 3.7mm
